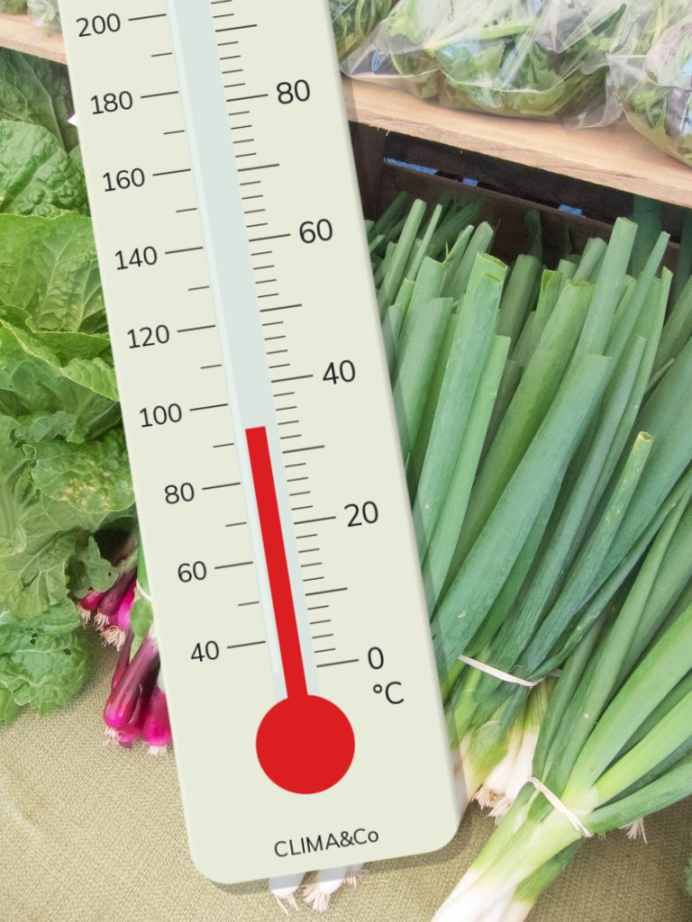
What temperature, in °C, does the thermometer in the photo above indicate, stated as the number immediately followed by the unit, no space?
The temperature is 34°C
